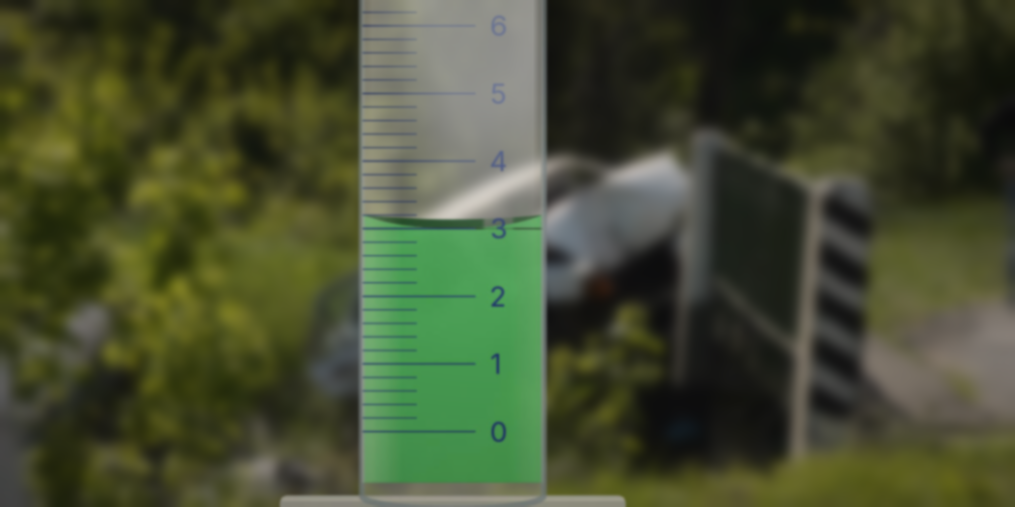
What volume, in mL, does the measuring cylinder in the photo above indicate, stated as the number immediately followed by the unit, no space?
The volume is 3mL
